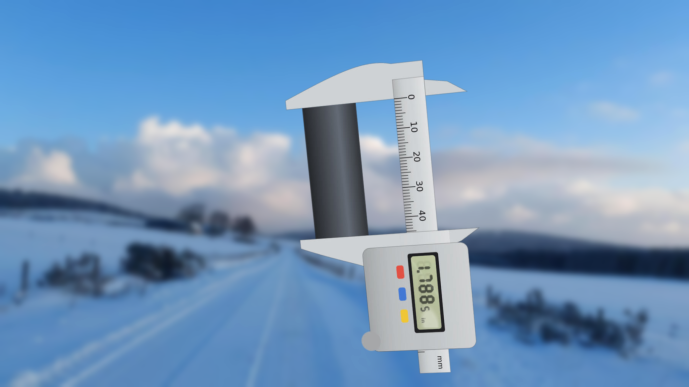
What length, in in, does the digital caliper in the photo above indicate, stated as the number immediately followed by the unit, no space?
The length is 1.7885in
